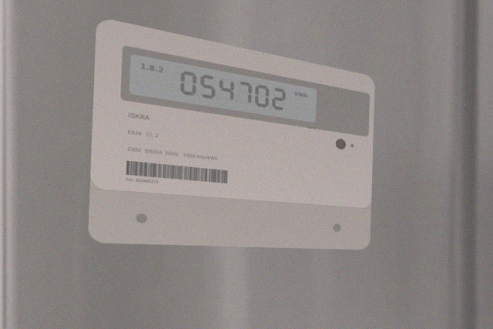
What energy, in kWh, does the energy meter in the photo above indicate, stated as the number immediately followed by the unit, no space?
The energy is 54702kWh
